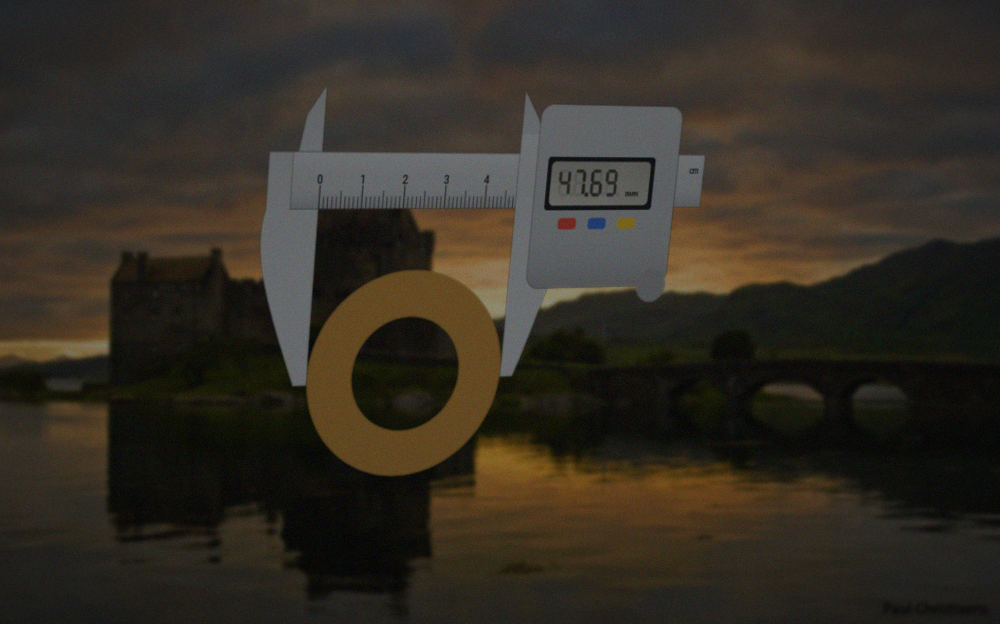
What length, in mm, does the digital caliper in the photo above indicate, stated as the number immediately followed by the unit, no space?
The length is 47.69mm
